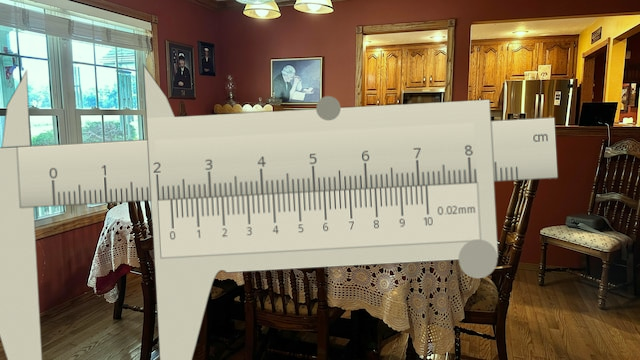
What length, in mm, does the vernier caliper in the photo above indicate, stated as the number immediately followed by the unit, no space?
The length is 22.5mm
